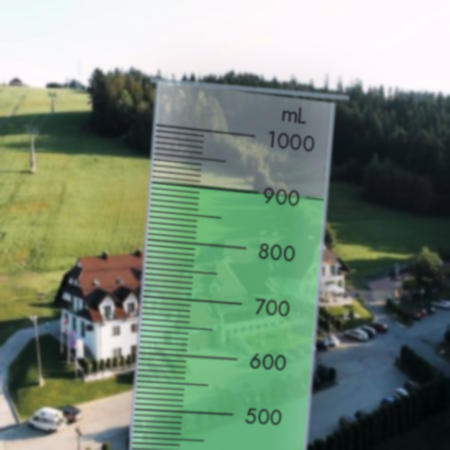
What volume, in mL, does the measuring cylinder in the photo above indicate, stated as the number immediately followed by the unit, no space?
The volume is 900mL
